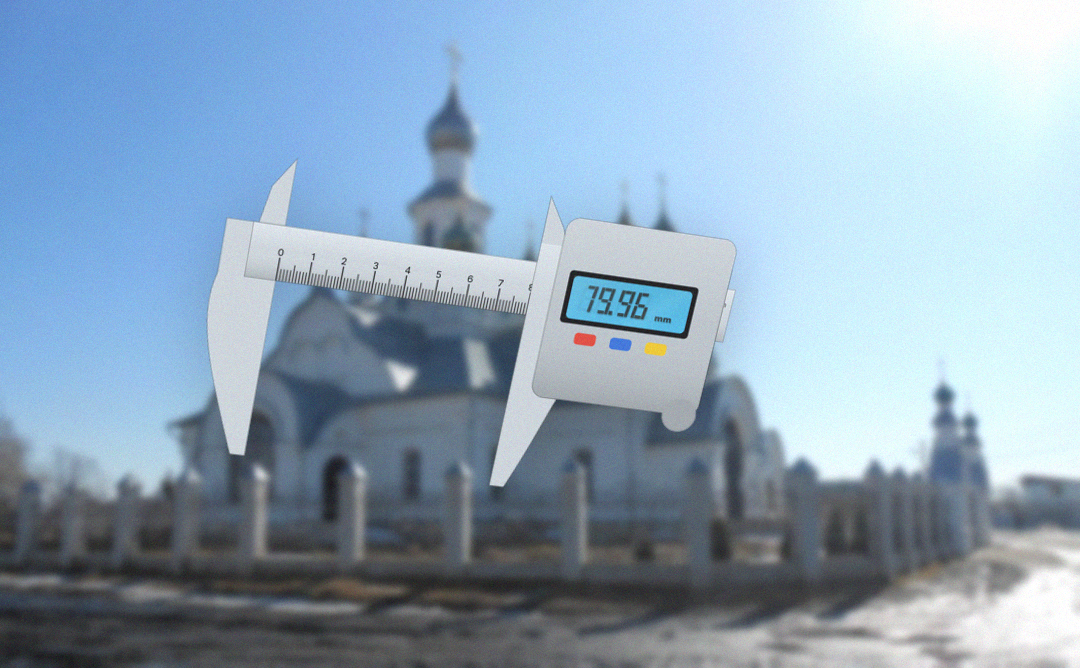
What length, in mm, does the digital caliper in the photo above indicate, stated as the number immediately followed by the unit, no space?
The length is 79.96mm
